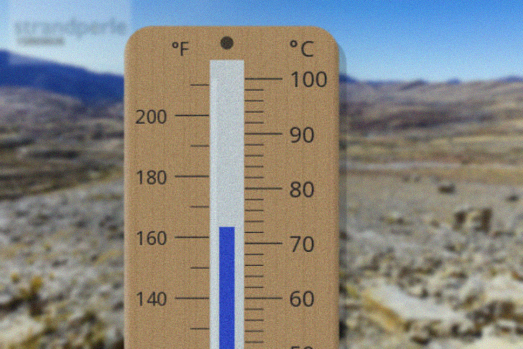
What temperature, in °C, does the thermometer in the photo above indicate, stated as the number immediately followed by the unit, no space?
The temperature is 73°C
